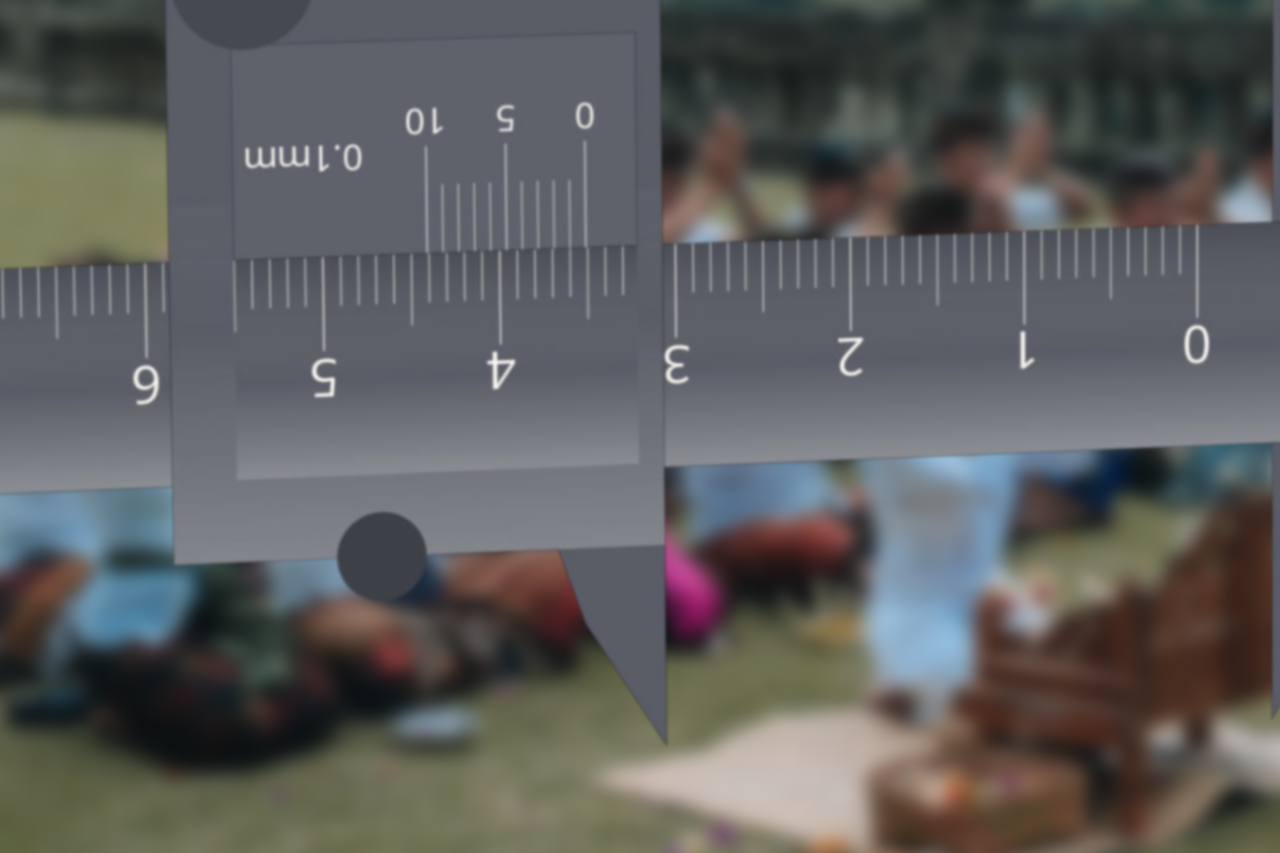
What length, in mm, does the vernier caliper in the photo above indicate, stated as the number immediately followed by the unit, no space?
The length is 35.1mm
